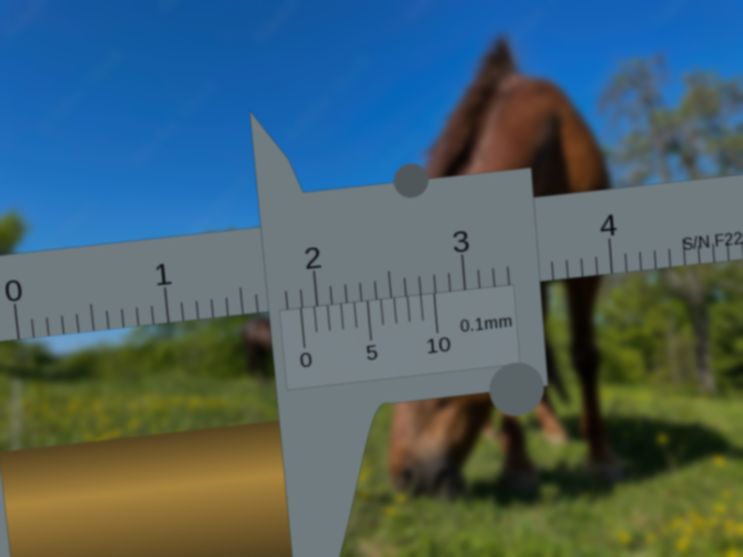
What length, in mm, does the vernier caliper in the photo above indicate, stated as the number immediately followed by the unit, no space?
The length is 18.9mm
